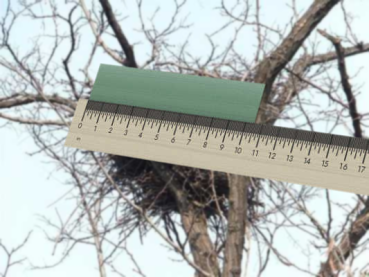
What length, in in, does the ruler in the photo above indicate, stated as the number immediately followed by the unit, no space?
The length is 10.5in
